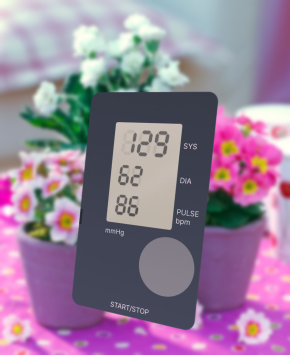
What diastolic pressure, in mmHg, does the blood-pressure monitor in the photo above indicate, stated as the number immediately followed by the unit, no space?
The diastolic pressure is 62mmHg
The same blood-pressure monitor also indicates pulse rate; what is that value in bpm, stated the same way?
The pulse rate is 86bpm
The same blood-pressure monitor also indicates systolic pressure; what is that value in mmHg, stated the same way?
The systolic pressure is 129mmHg
